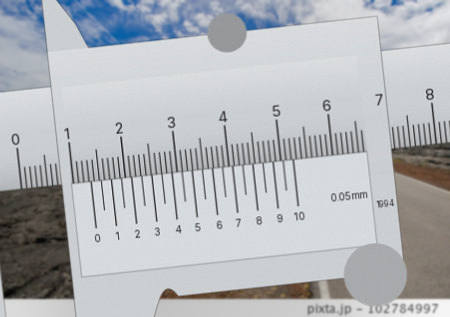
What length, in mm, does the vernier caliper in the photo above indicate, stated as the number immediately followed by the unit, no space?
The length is 13.4mm
